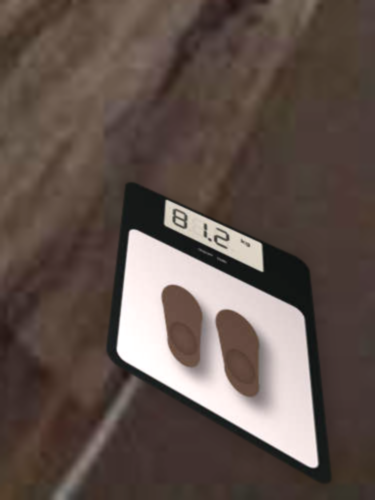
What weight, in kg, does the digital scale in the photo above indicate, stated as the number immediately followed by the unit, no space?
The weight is 81.2kg
